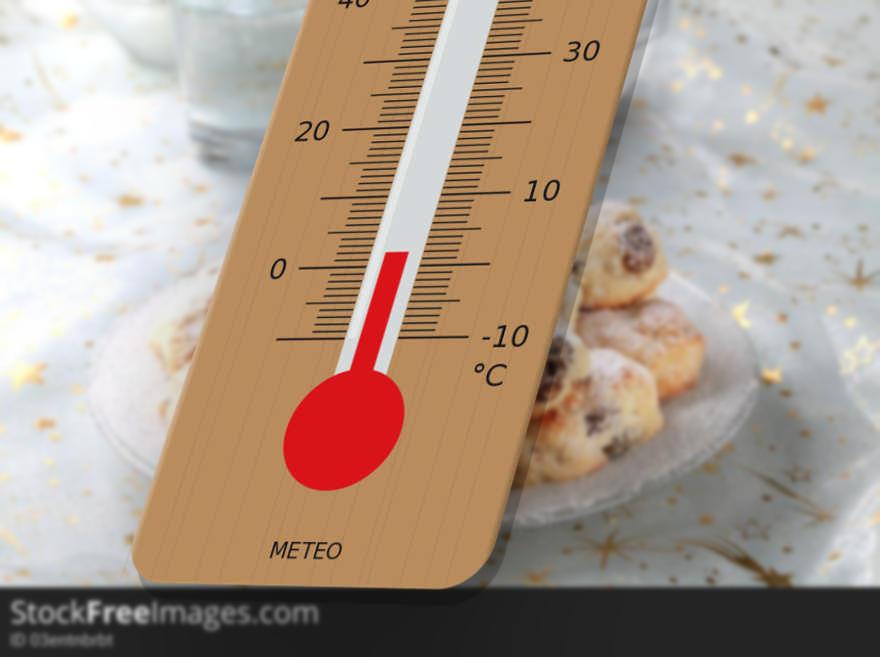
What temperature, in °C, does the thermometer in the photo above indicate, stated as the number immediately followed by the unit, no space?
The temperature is 2°C
